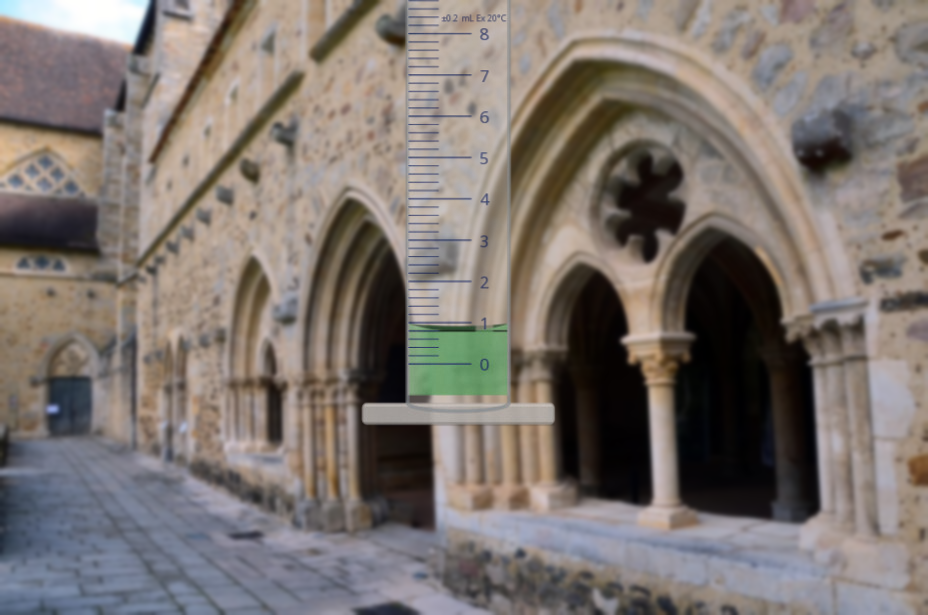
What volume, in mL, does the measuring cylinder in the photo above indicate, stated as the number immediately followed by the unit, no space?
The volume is 0.8mL
